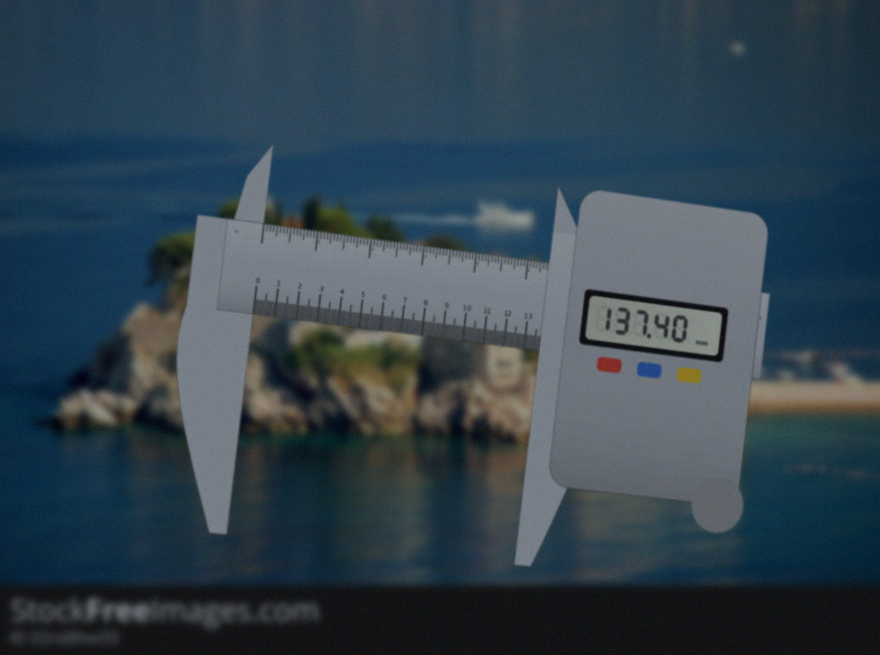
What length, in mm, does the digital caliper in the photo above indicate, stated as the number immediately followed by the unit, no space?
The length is 137.40mm
